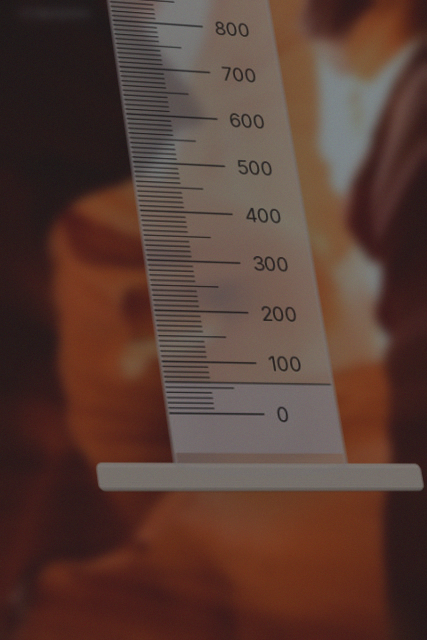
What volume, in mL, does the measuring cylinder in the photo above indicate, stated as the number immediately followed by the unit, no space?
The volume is 60mL
